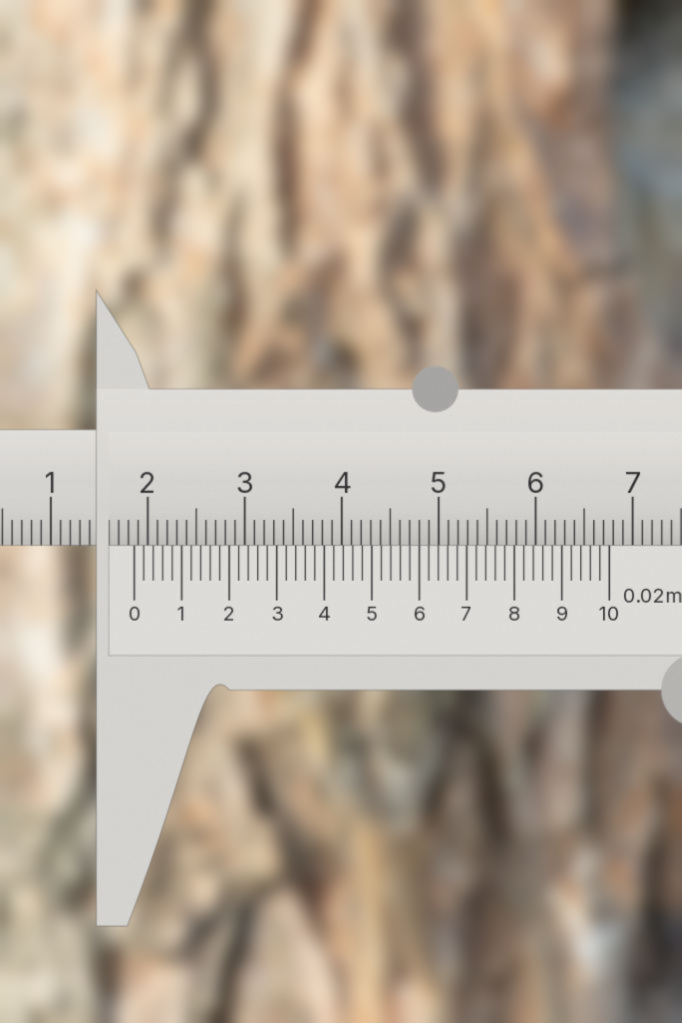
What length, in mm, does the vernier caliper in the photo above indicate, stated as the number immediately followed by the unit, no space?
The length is 18.6mm
